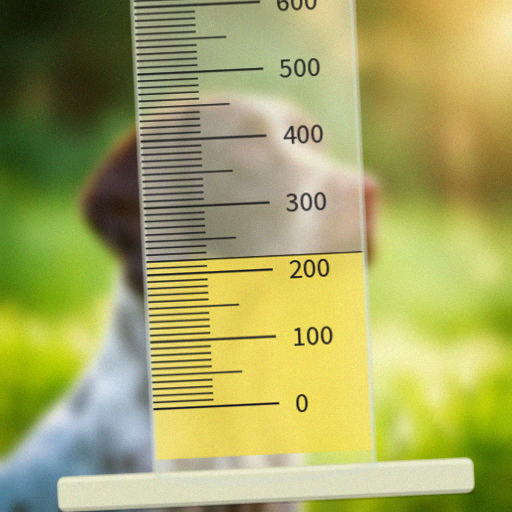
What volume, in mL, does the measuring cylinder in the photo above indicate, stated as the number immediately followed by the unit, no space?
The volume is 220mL
